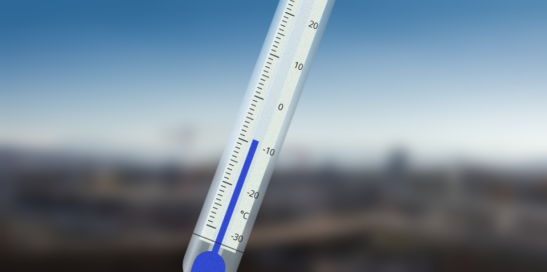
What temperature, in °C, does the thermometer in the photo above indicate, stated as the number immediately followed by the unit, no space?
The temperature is -9°C
